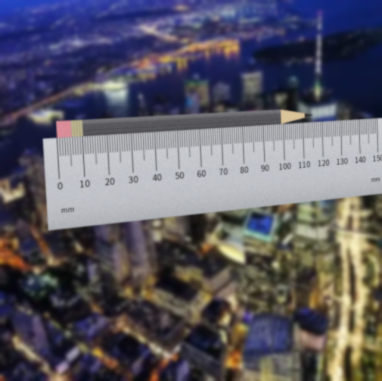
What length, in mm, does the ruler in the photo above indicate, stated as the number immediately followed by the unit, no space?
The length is 115mm
